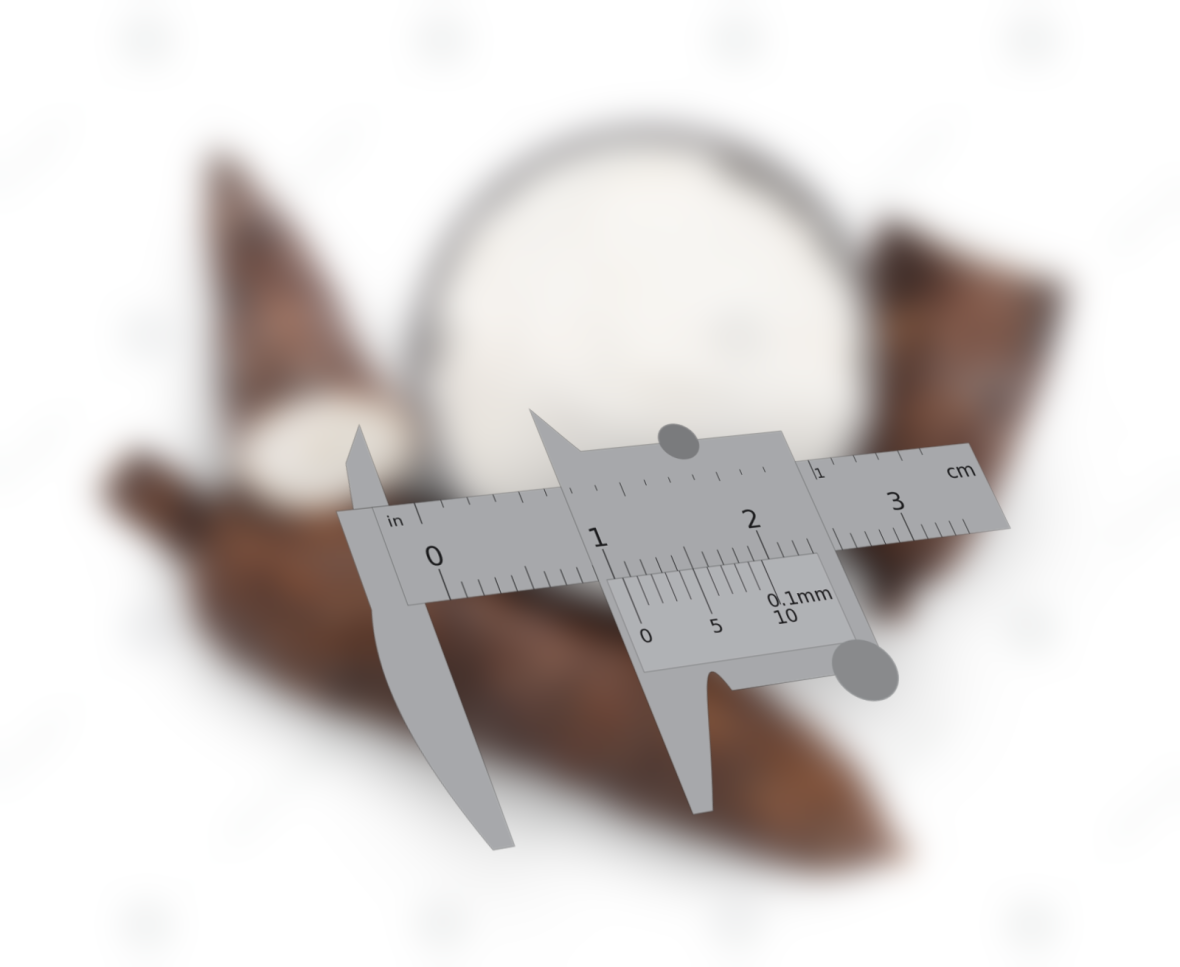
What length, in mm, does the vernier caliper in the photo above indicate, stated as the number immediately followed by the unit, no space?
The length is 10.5mm
